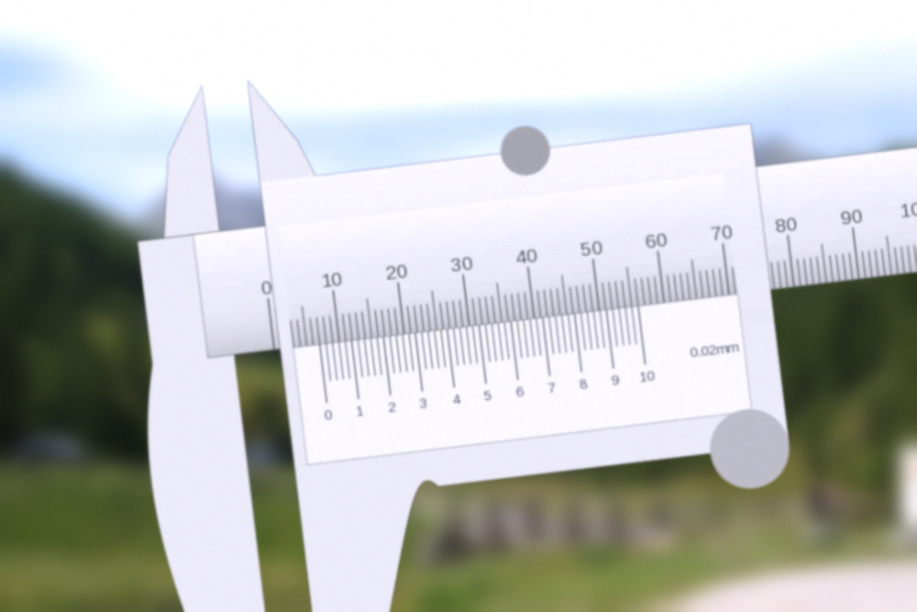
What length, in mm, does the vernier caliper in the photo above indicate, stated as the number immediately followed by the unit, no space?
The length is 7.0mm
